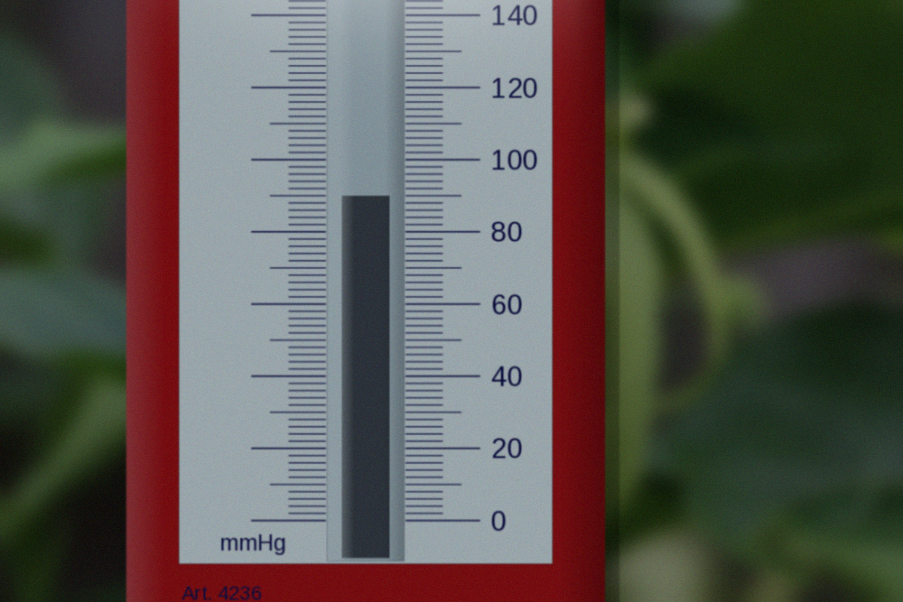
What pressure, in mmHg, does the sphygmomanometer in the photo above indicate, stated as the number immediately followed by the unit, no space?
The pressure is 90mmHg
